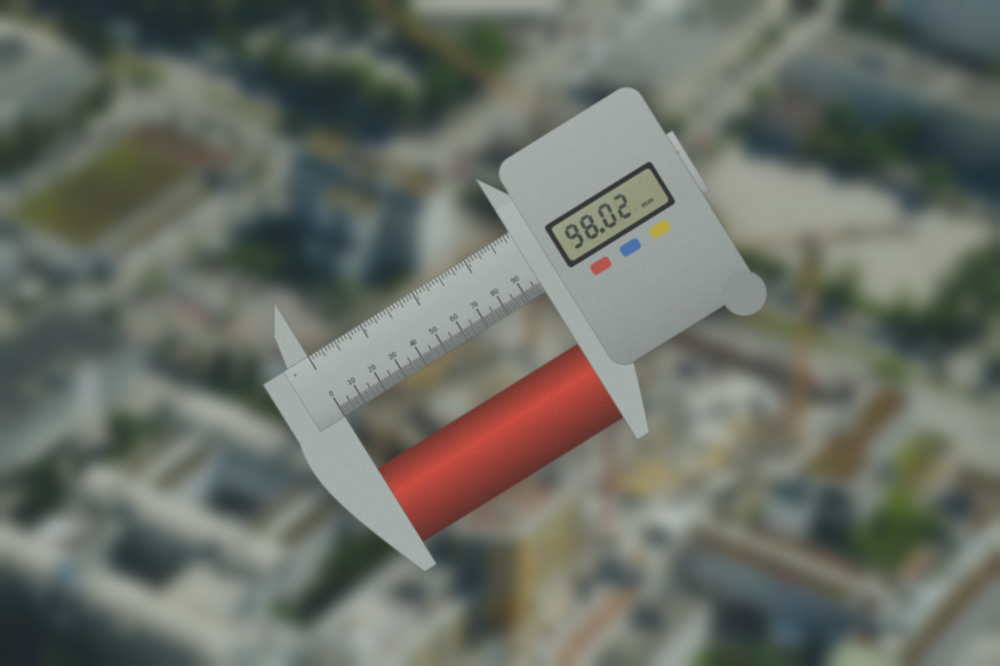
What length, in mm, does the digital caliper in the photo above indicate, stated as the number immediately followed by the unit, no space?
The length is 98.02mm
